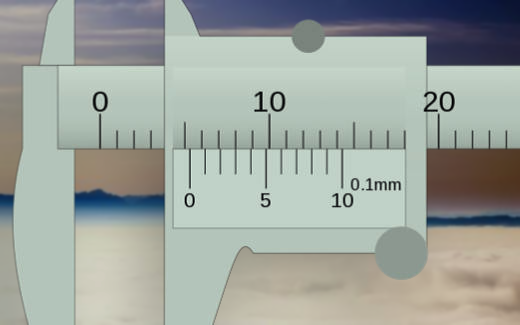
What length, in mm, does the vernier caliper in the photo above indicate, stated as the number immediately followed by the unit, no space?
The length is 5.3mm
